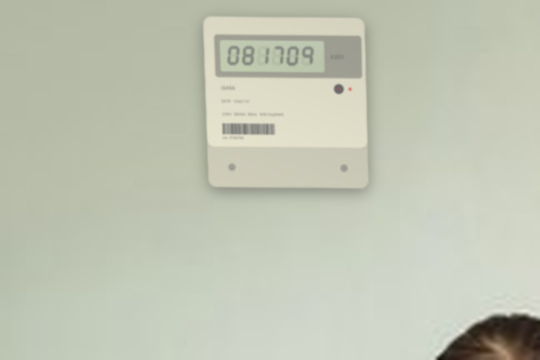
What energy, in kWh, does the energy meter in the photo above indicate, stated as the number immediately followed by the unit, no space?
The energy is 81709kWh
